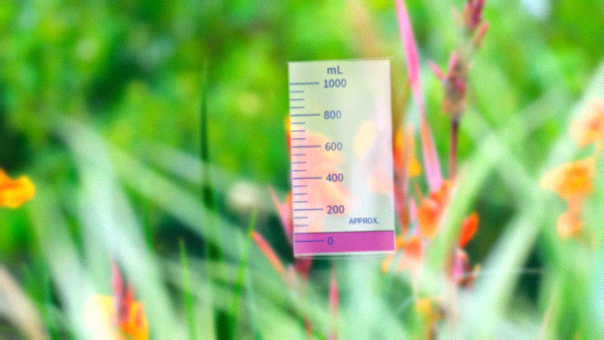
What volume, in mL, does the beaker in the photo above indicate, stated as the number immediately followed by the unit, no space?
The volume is 50mL
